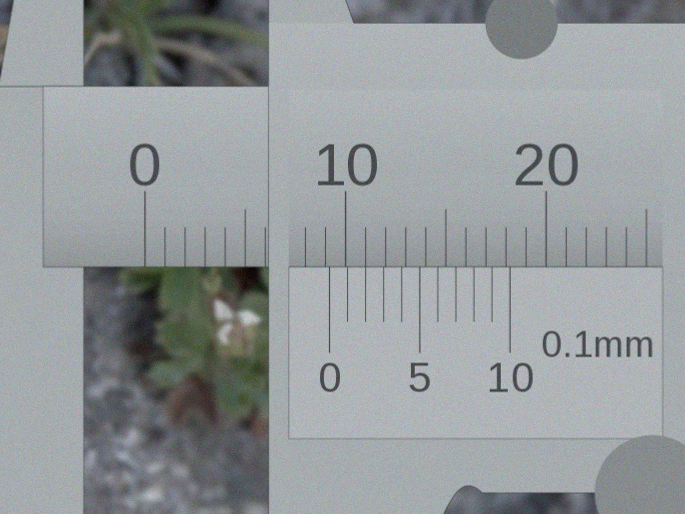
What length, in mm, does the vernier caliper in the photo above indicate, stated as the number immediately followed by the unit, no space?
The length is 9.2mm
